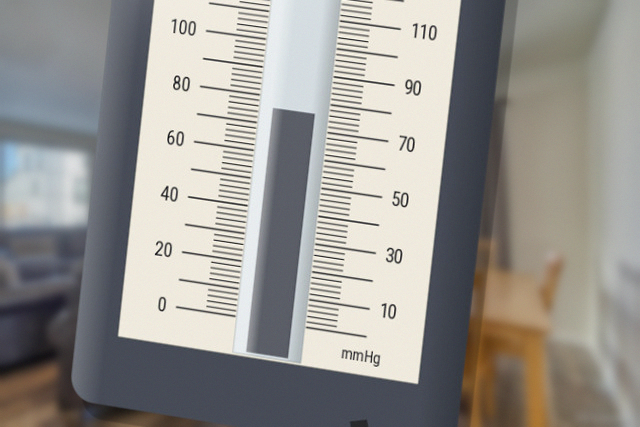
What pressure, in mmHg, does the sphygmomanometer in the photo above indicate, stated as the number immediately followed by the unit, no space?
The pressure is 76mmHg
